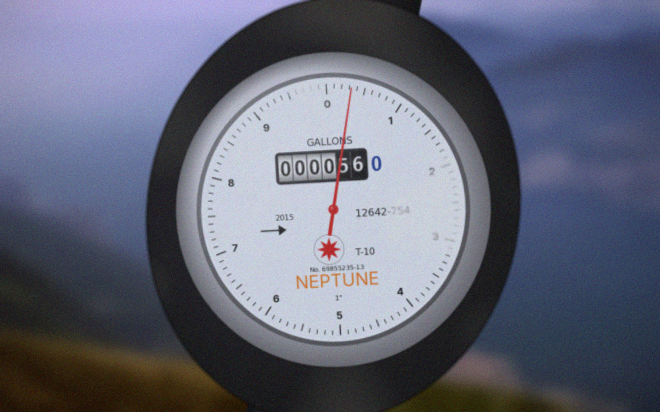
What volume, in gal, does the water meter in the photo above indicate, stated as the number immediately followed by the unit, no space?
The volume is 560.3gal
